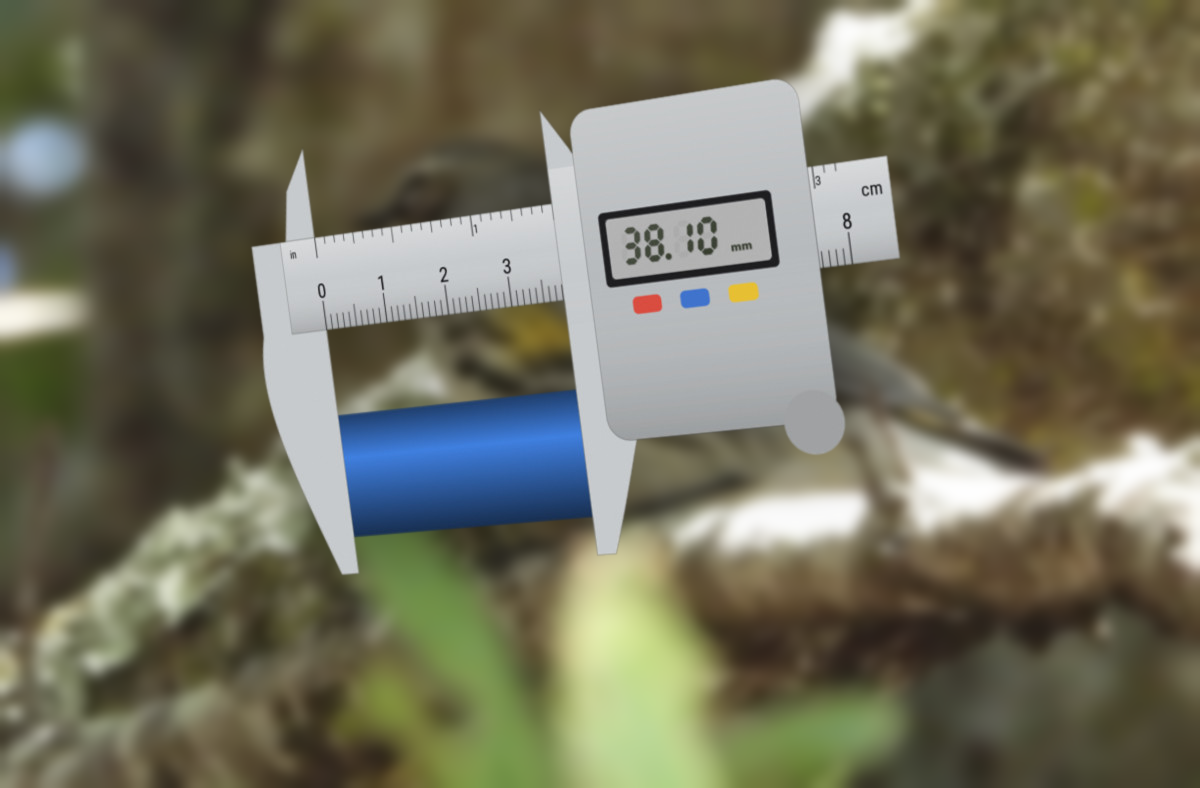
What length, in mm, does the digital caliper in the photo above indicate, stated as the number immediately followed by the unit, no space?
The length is 38.10mm
